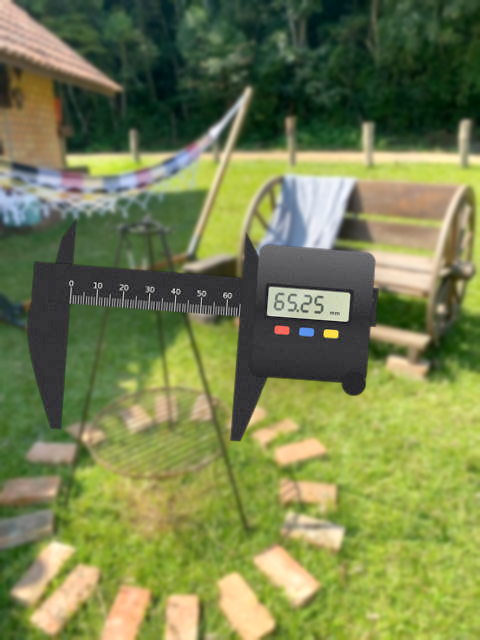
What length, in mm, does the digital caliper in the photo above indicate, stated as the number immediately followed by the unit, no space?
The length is 65.25mm
